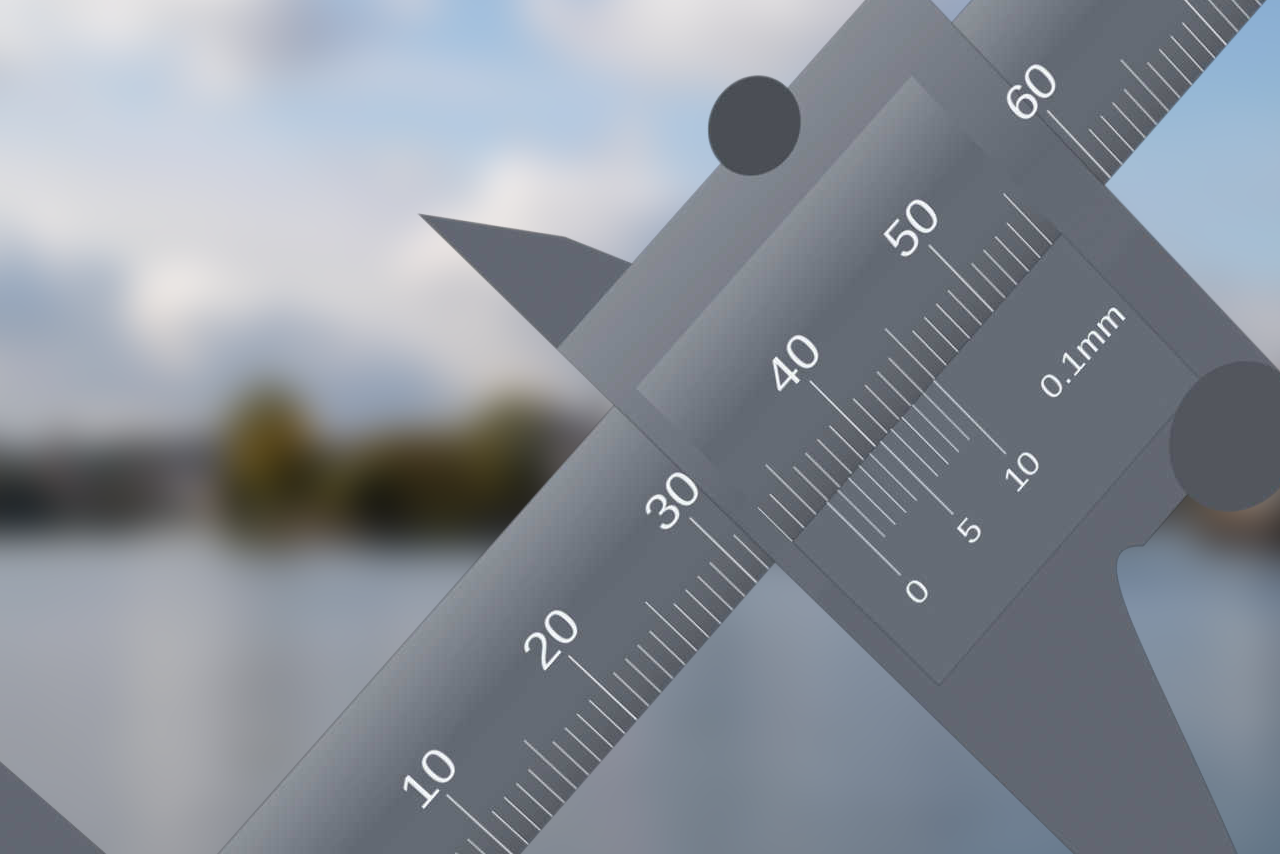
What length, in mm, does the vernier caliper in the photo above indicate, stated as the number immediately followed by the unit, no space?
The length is 35.9mm
